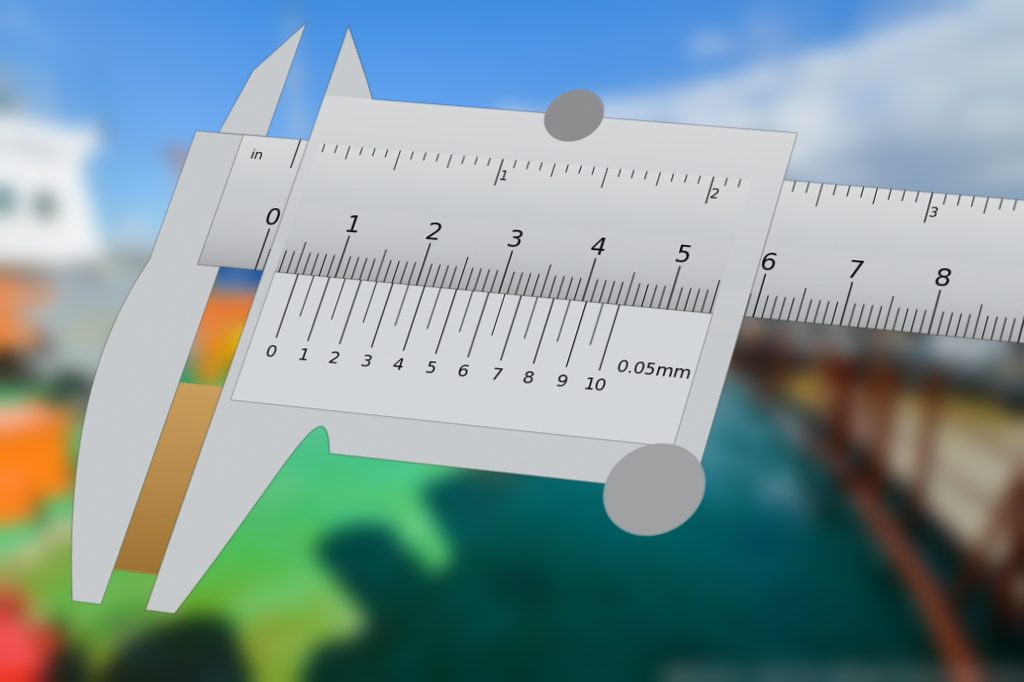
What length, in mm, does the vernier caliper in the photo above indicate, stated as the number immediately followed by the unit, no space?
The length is 5.4mm
